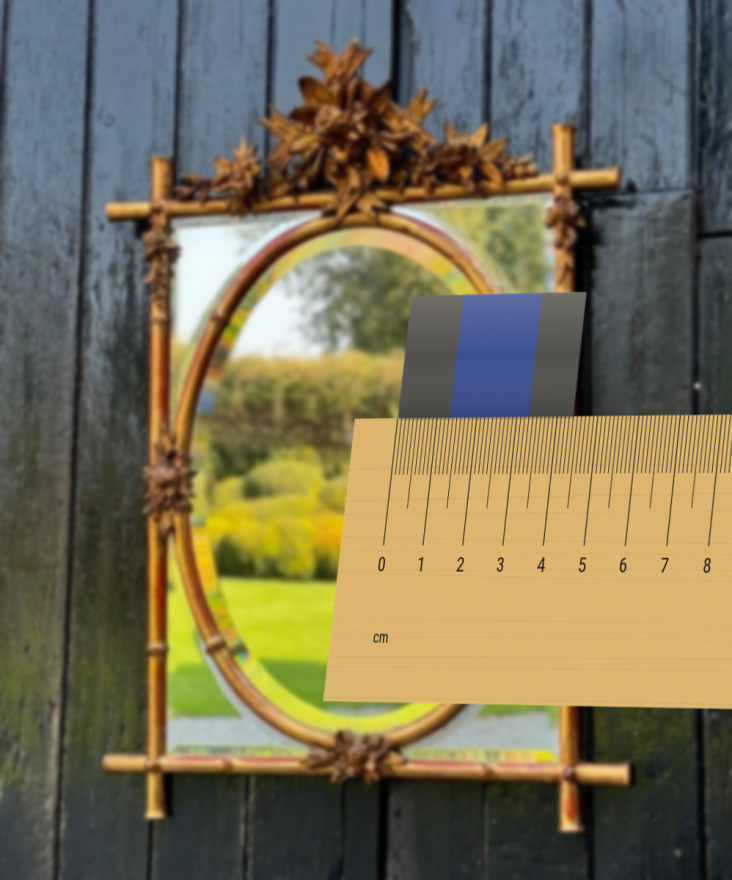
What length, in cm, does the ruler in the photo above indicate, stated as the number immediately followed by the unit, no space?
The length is 4.4cm
